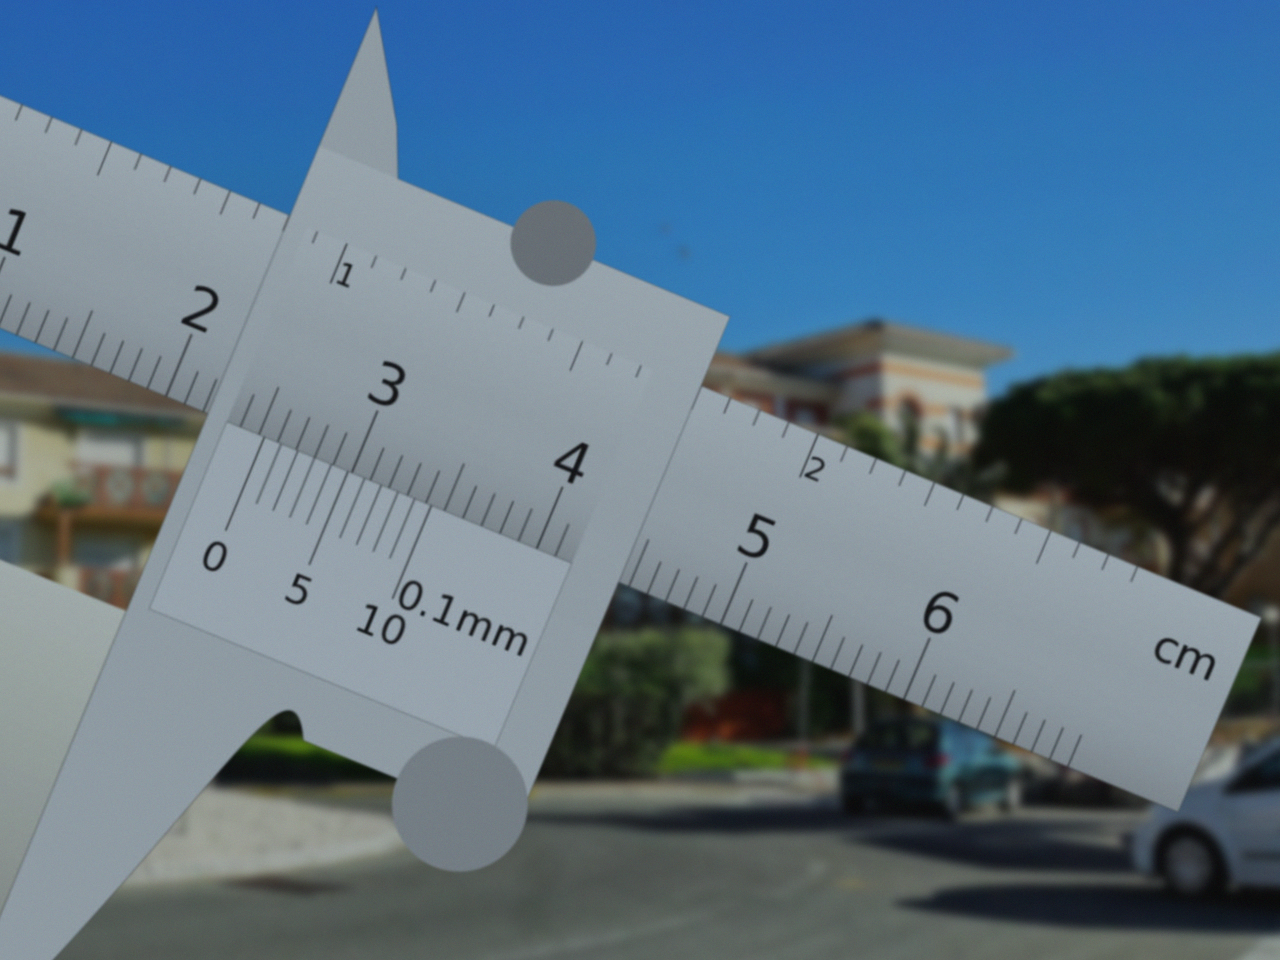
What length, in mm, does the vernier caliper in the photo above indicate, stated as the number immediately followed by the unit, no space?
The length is 25.3mm
